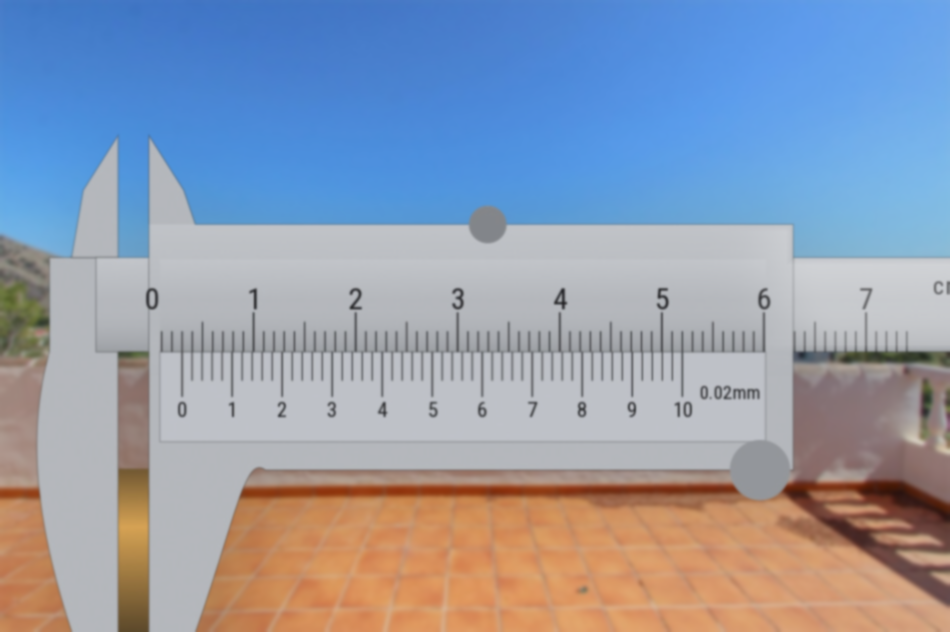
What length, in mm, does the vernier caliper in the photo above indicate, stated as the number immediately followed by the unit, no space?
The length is 3.0mm
